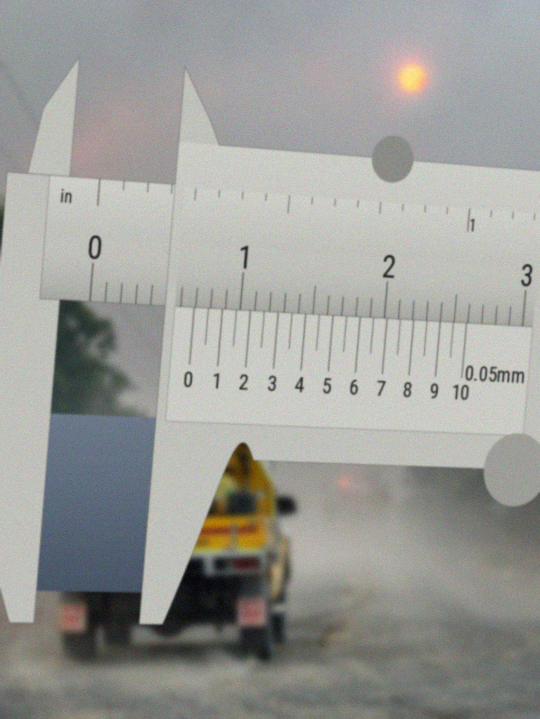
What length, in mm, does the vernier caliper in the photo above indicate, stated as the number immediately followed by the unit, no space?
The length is 6.9mm
